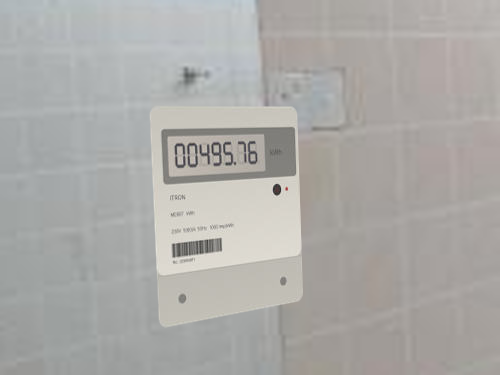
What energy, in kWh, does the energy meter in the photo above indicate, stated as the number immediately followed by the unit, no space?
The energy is 495.76kWh
